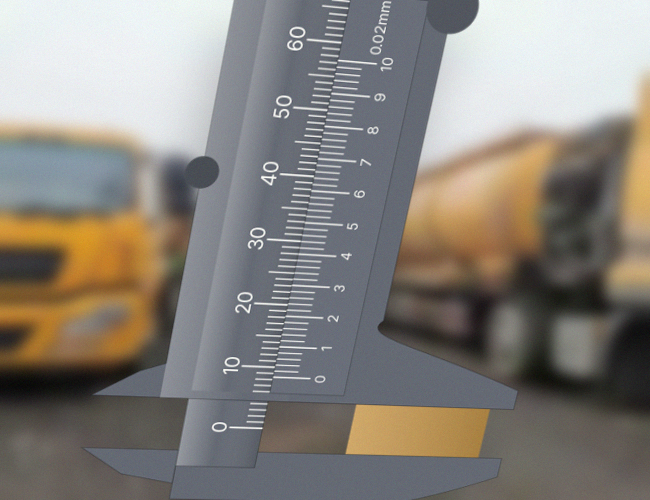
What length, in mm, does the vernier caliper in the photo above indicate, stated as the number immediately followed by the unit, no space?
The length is 8.4mm
